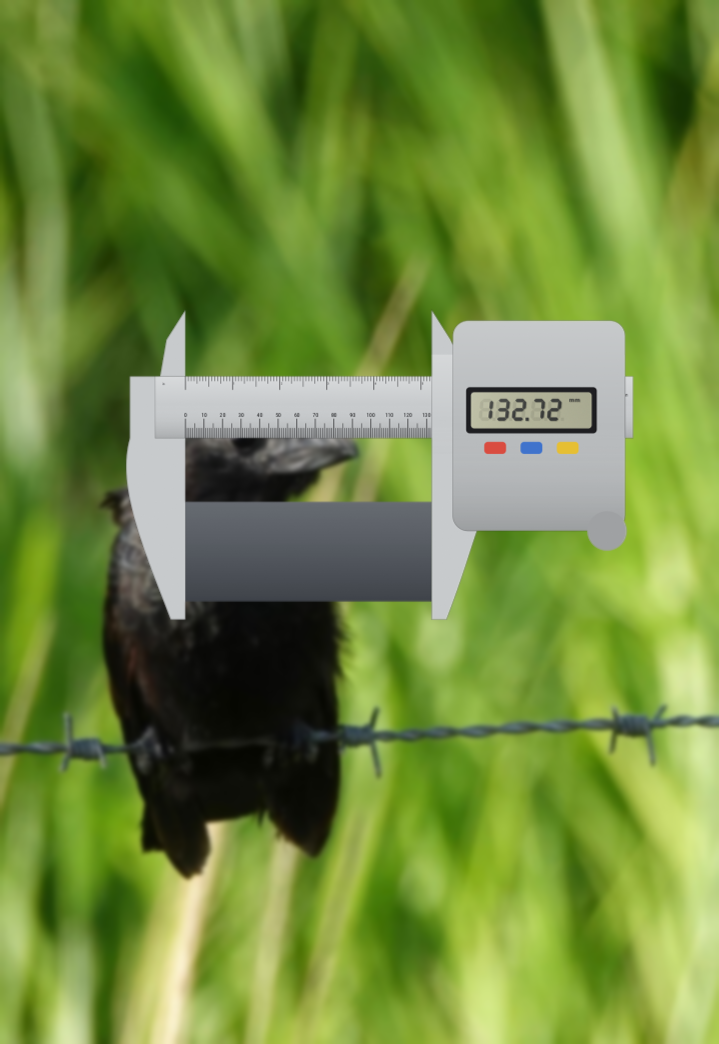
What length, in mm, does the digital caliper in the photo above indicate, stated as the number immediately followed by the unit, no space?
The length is 132.72mm
